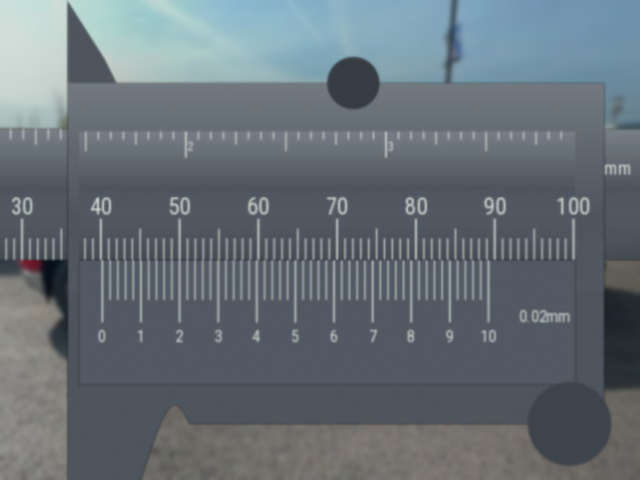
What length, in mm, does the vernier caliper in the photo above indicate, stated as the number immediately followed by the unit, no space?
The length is 40.2mm
